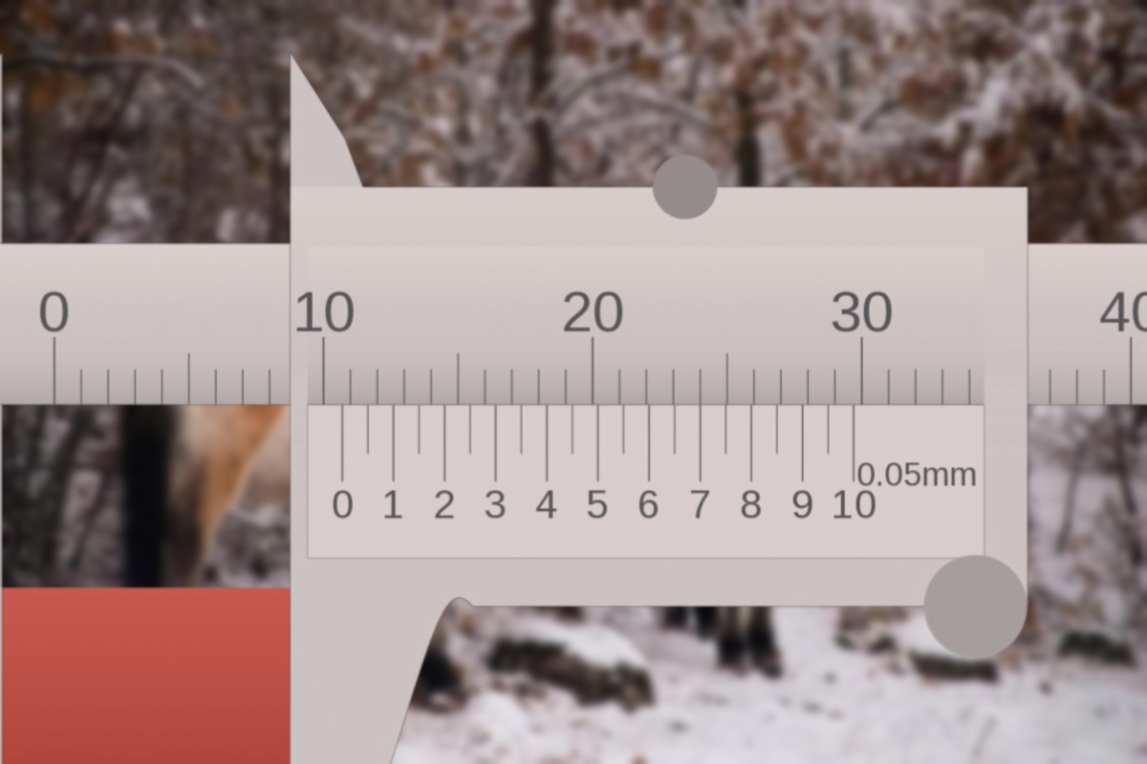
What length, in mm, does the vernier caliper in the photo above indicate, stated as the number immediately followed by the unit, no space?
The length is 10.70mm
